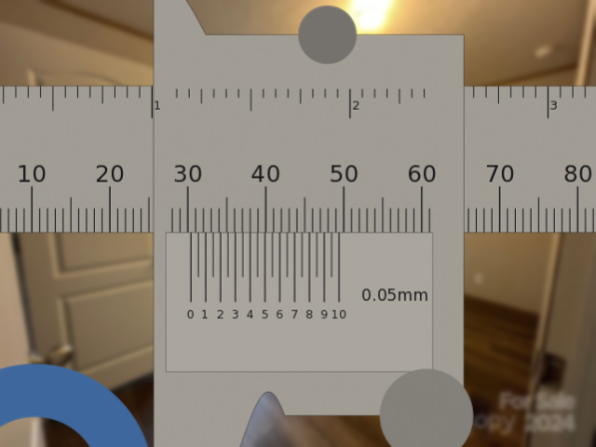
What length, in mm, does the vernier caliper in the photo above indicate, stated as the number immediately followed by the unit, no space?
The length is 30.4mm
